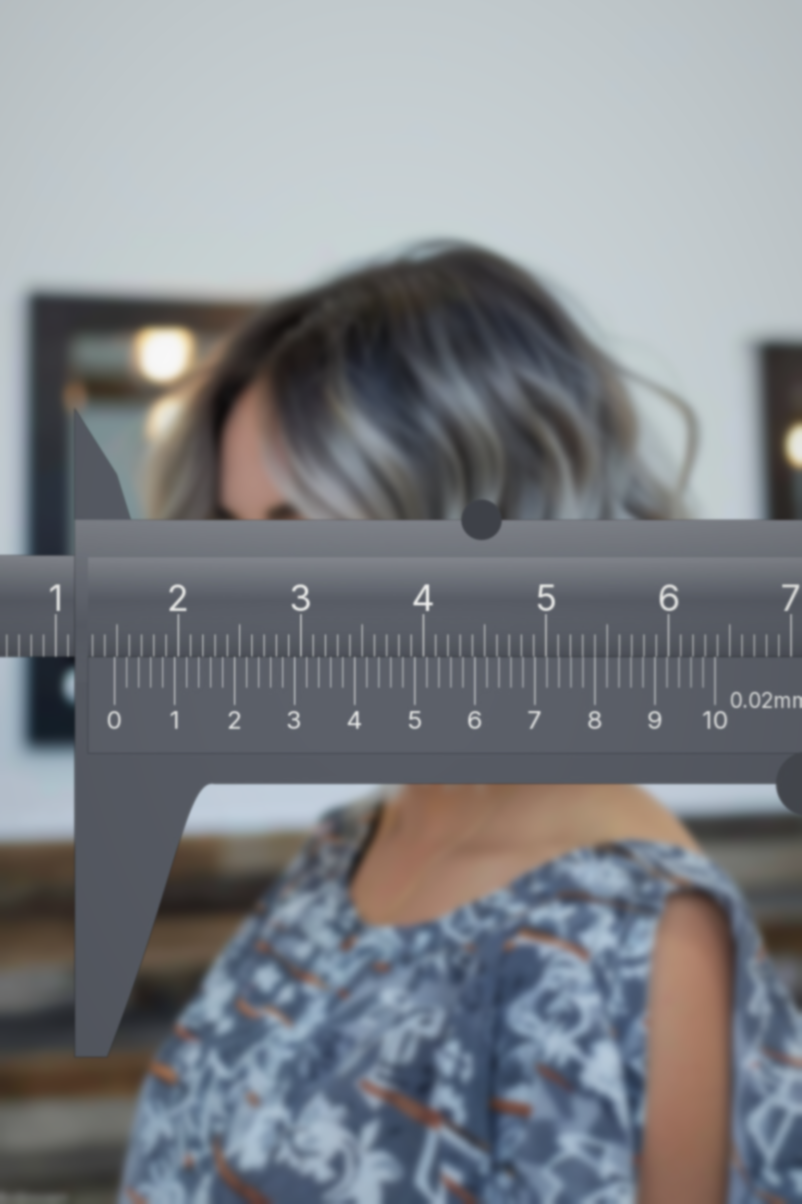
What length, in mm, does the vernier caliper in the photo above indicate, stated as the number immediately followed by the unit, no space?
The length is 14.8mm
